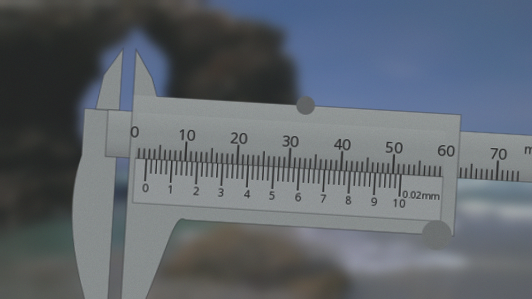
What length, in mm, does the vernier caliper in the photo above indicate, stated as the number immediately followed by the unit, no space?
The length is 2.5mm
